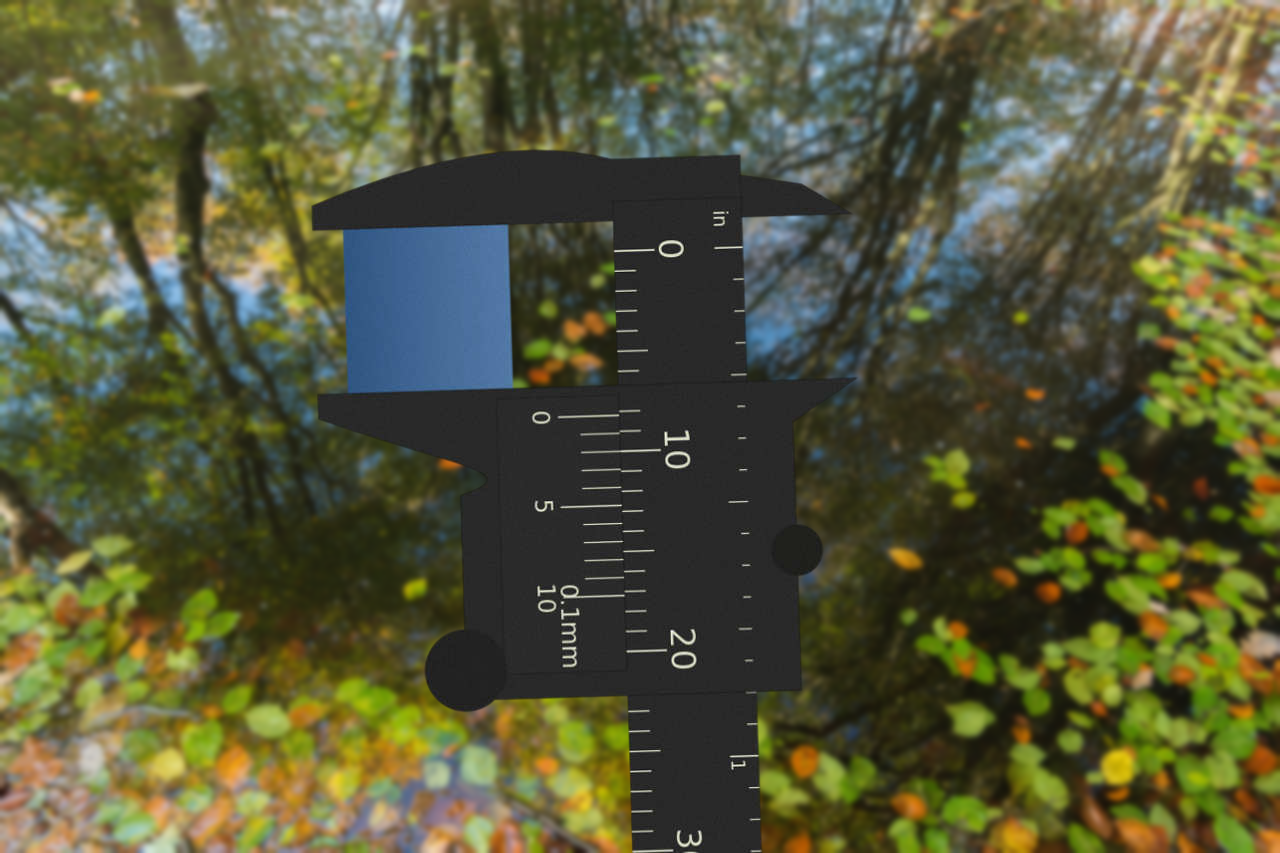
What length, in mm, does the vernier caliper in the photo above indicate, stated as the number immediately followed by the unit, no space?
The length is 8.2mm
